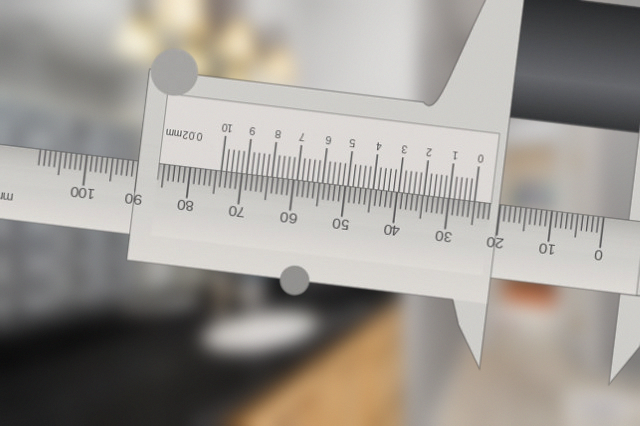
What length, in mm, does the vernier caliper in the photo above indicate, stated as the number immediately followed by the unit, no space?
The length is 25.0mm
